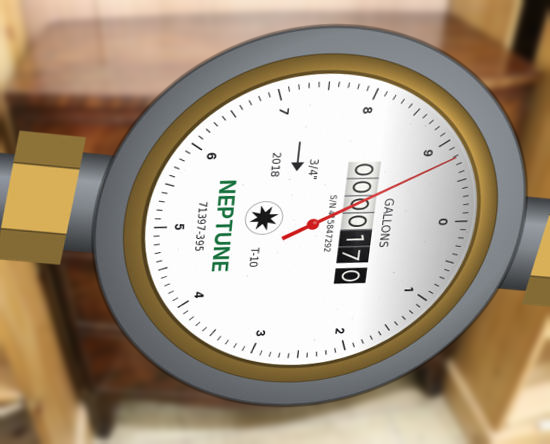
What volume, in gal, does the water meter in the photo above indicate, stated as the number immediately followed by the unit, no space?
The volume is 169.2gal
